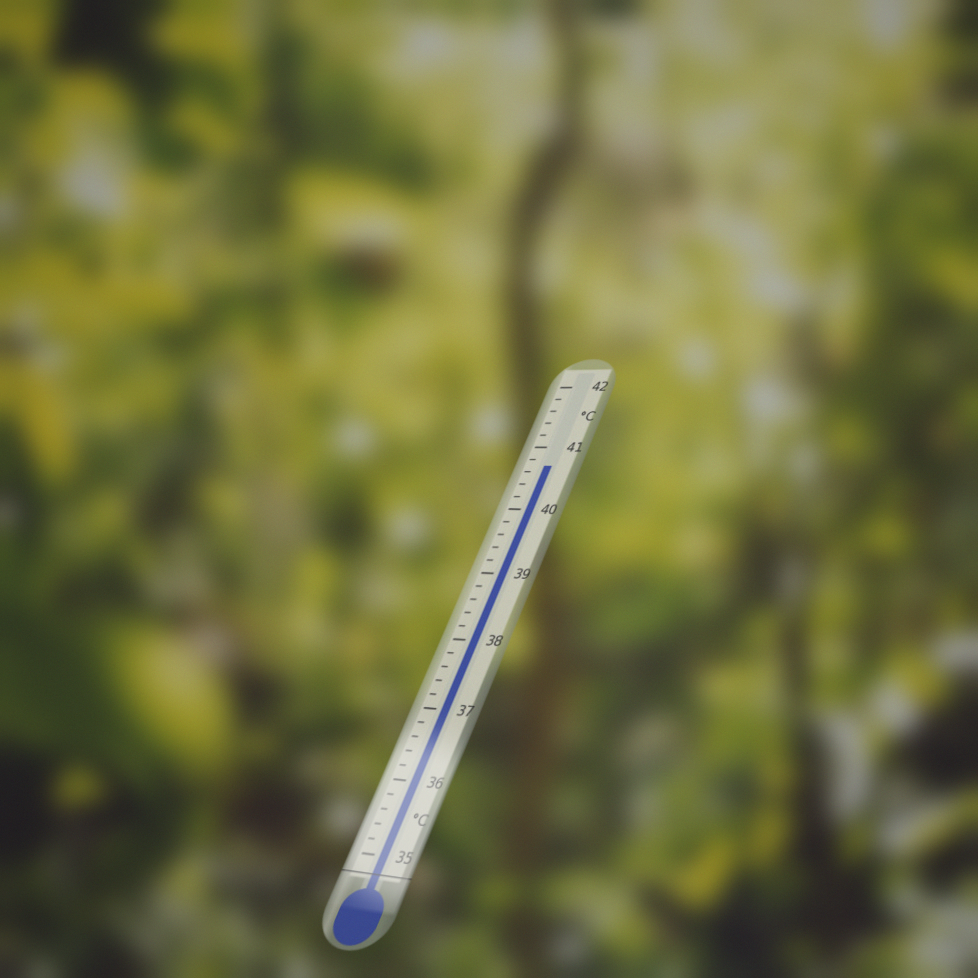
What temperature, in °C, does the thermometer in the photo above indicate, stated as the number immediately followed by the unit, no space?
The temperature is 40.7°C
